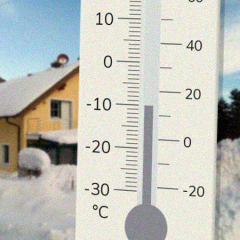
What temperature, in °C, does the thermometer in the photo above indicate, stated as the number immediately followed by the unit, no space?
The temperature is -10°C
